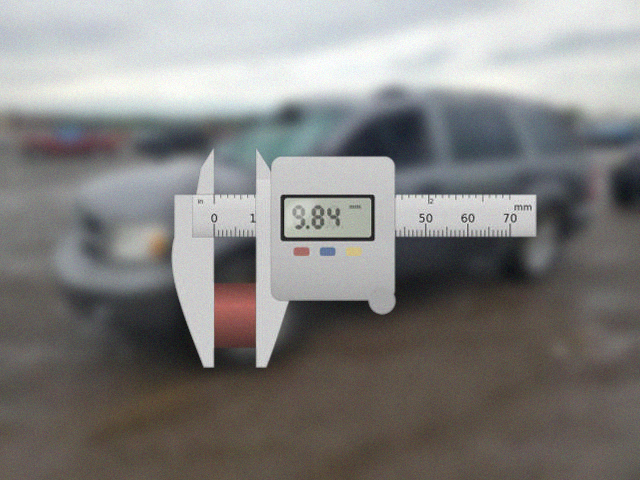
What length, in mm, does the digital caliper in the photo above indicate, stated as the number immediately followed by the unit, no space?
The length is 9.84mm
